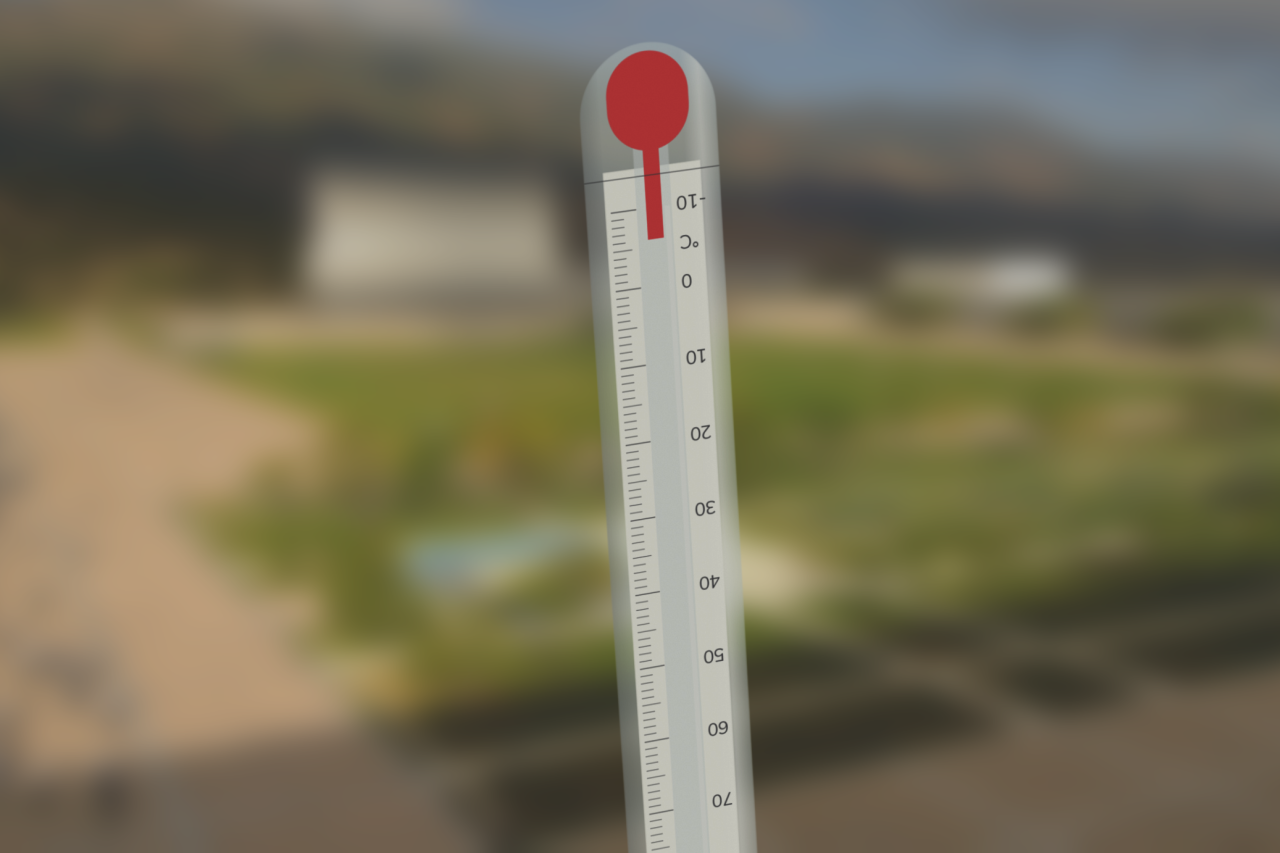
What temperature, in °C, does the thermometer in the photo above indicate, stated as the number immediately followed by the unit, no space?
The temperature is -6°C
